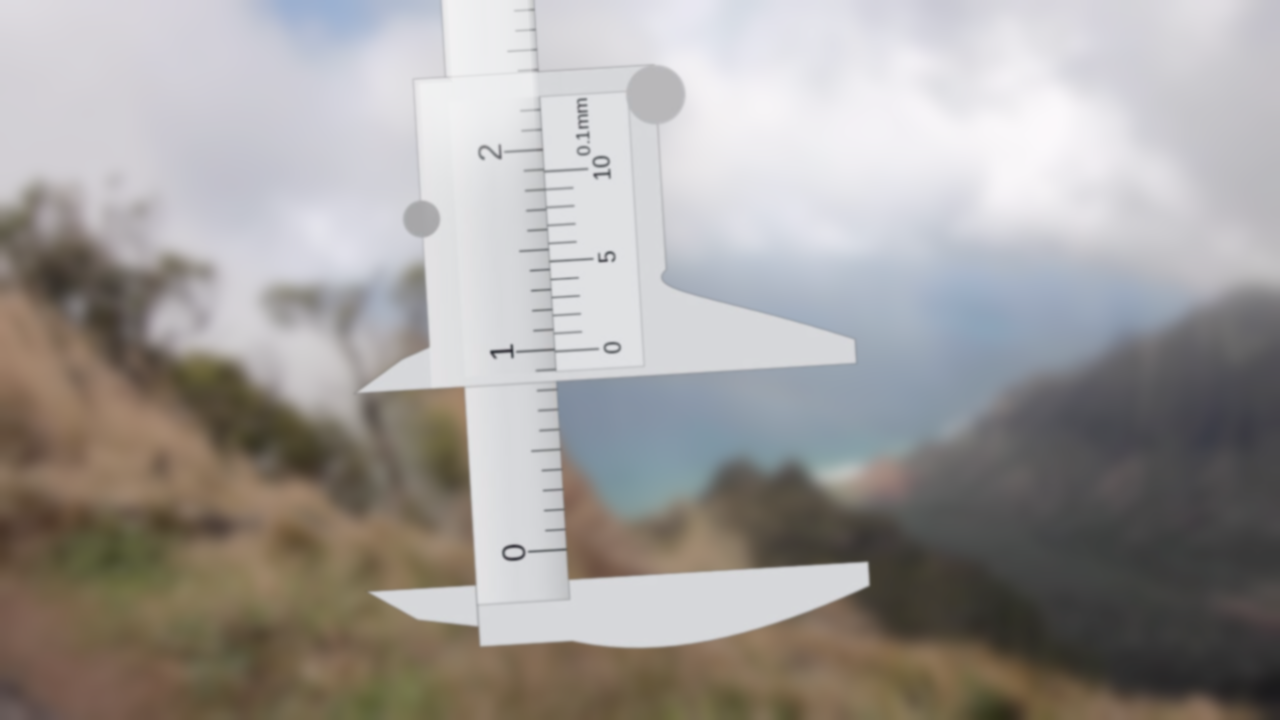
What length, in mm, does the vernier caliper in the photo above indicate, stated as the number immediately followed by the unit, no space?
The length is 9.9mm
